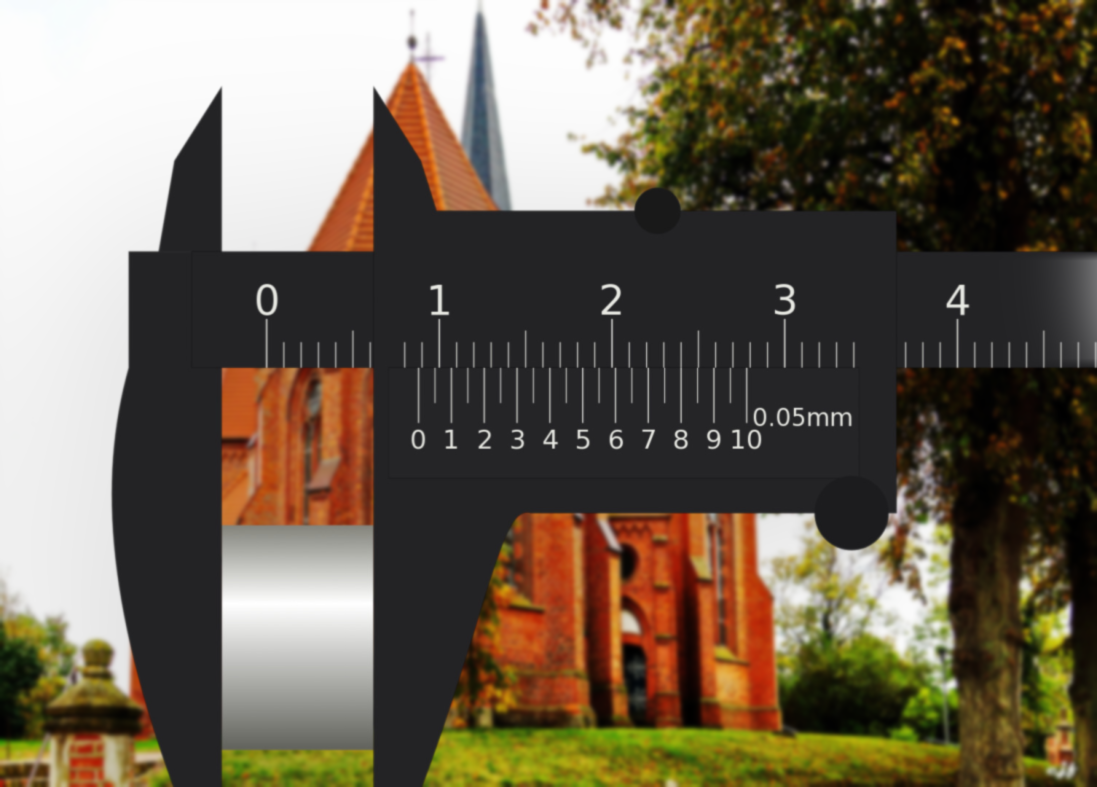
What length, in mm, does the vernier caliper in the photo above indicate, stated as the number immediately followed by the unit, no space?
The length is 8.8mm
